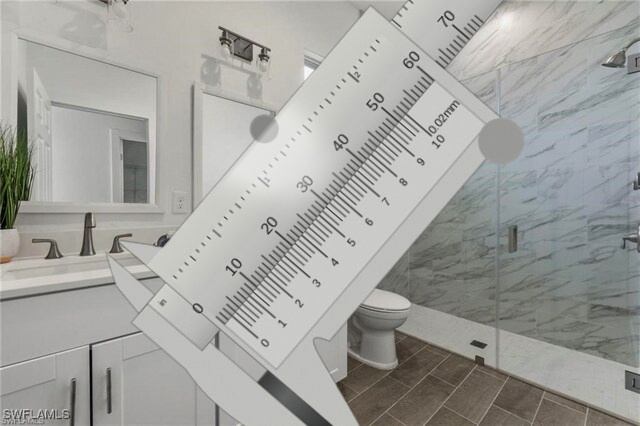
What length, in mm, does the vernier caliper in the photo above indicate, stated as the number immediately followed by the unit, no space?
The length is 3.0mm
